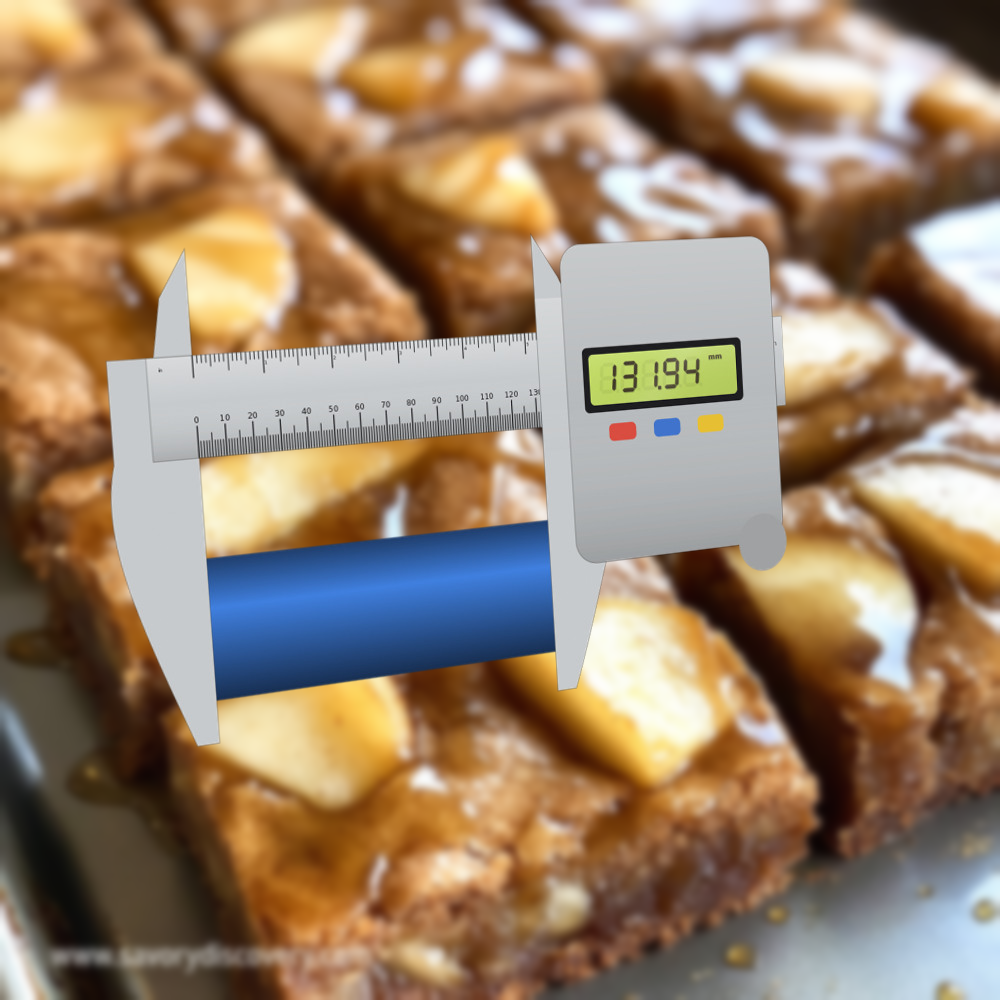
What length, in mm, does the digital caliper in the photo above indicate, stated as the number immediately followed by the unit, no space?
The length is 131.94mm
